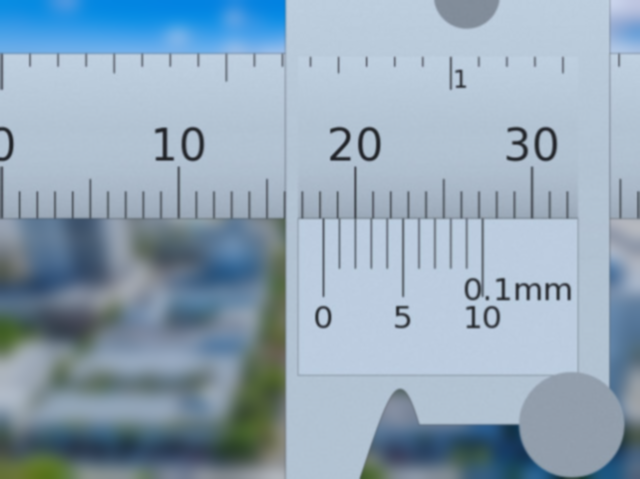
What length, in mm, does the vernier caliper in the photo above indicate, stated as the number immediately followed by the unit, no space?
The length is 18.2mm
